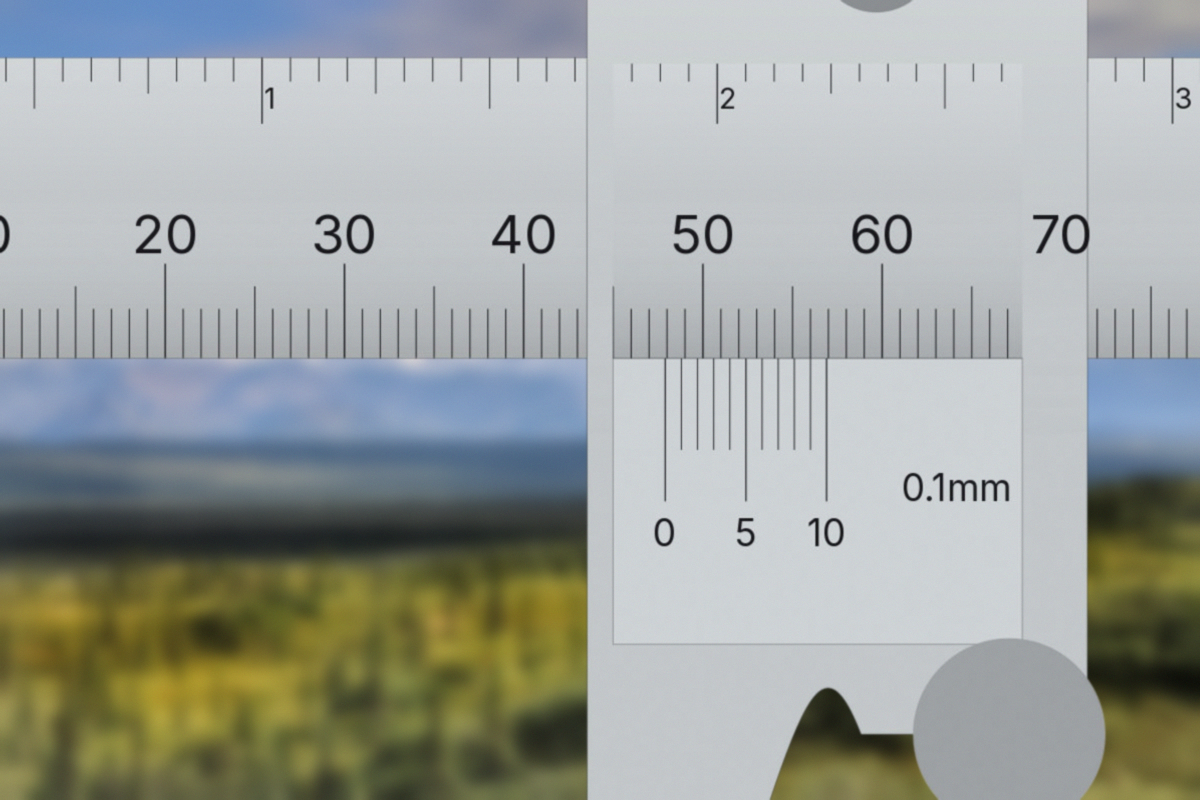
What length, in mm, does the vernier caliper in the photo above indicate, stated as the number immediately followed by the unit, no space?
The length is 47.9mm
